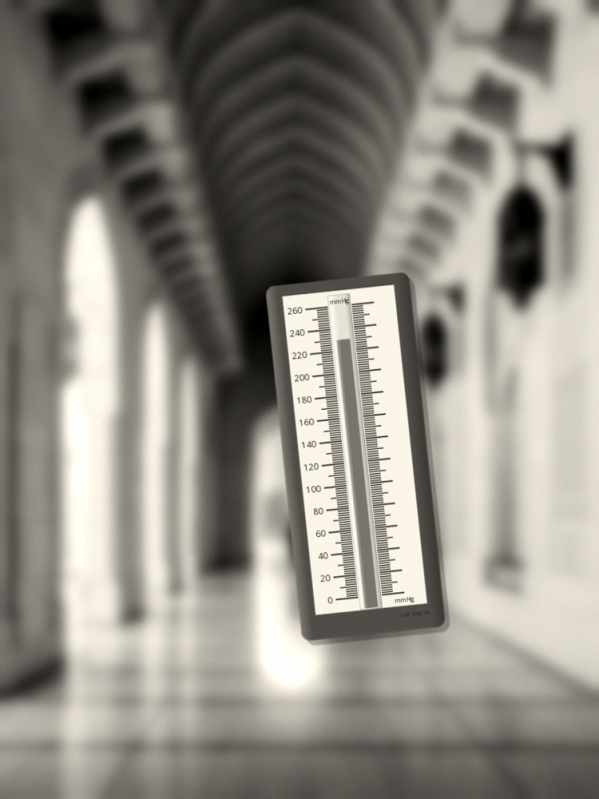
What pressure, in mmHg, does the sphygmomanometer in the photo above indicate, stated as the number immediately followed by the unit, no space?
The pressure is 230mmHg
